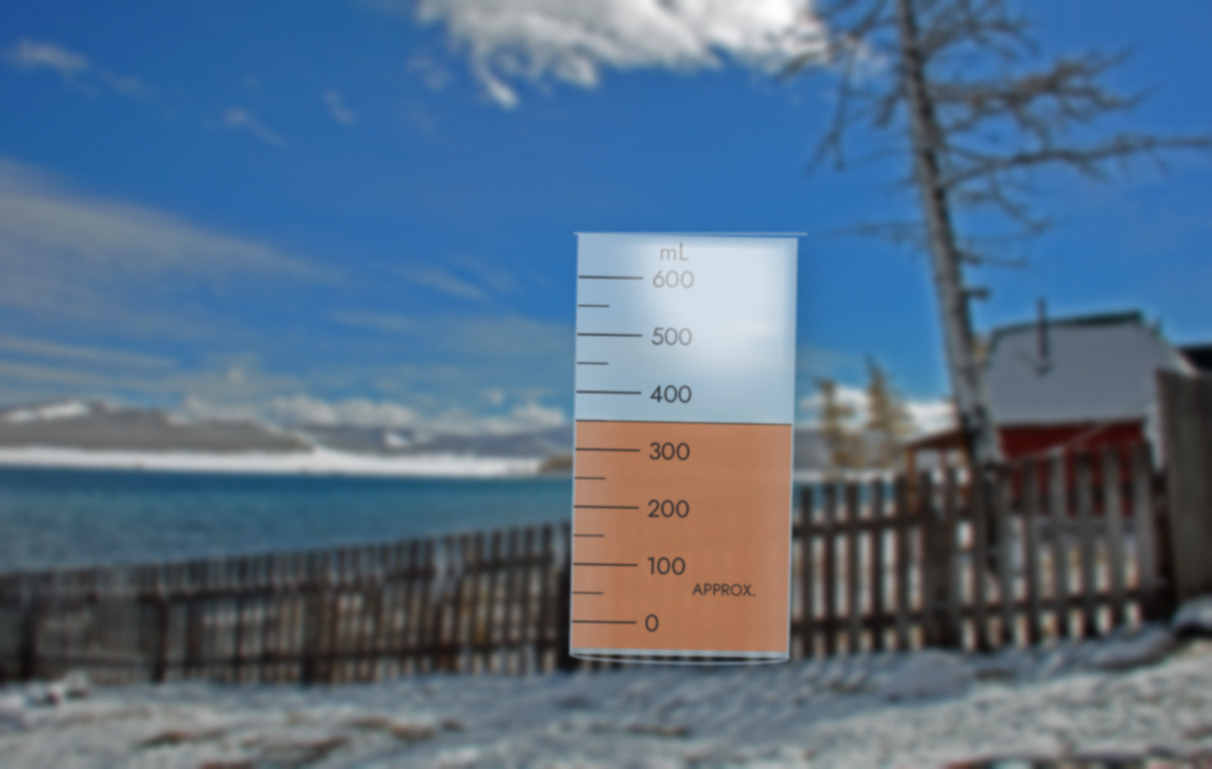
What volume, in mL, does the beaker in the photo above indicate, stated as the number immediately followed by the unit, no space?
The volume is 350mL
